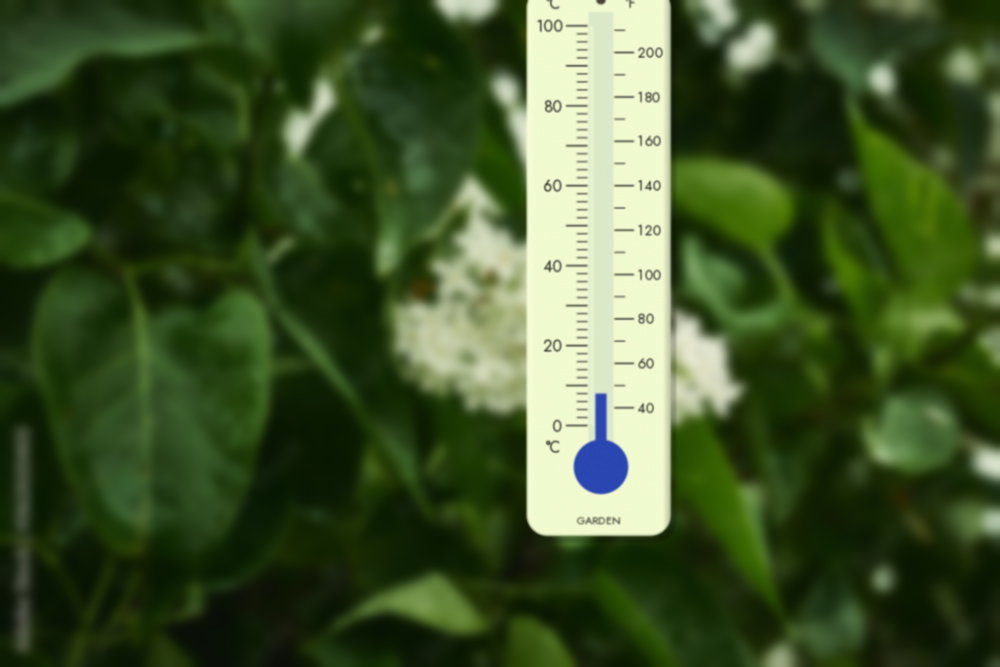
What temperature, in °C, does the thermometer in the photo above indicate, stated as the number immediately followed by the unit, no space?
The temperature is 8°C
